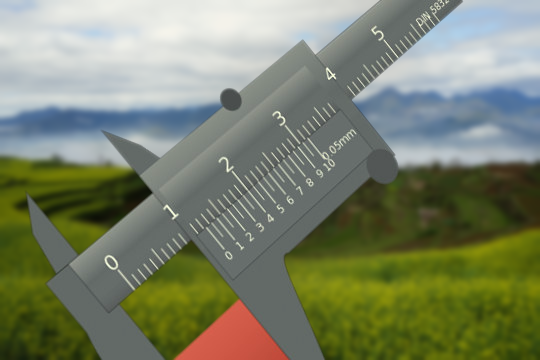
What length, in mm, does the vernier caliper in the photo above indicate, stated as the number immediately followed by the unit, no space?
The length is 12.4mm
